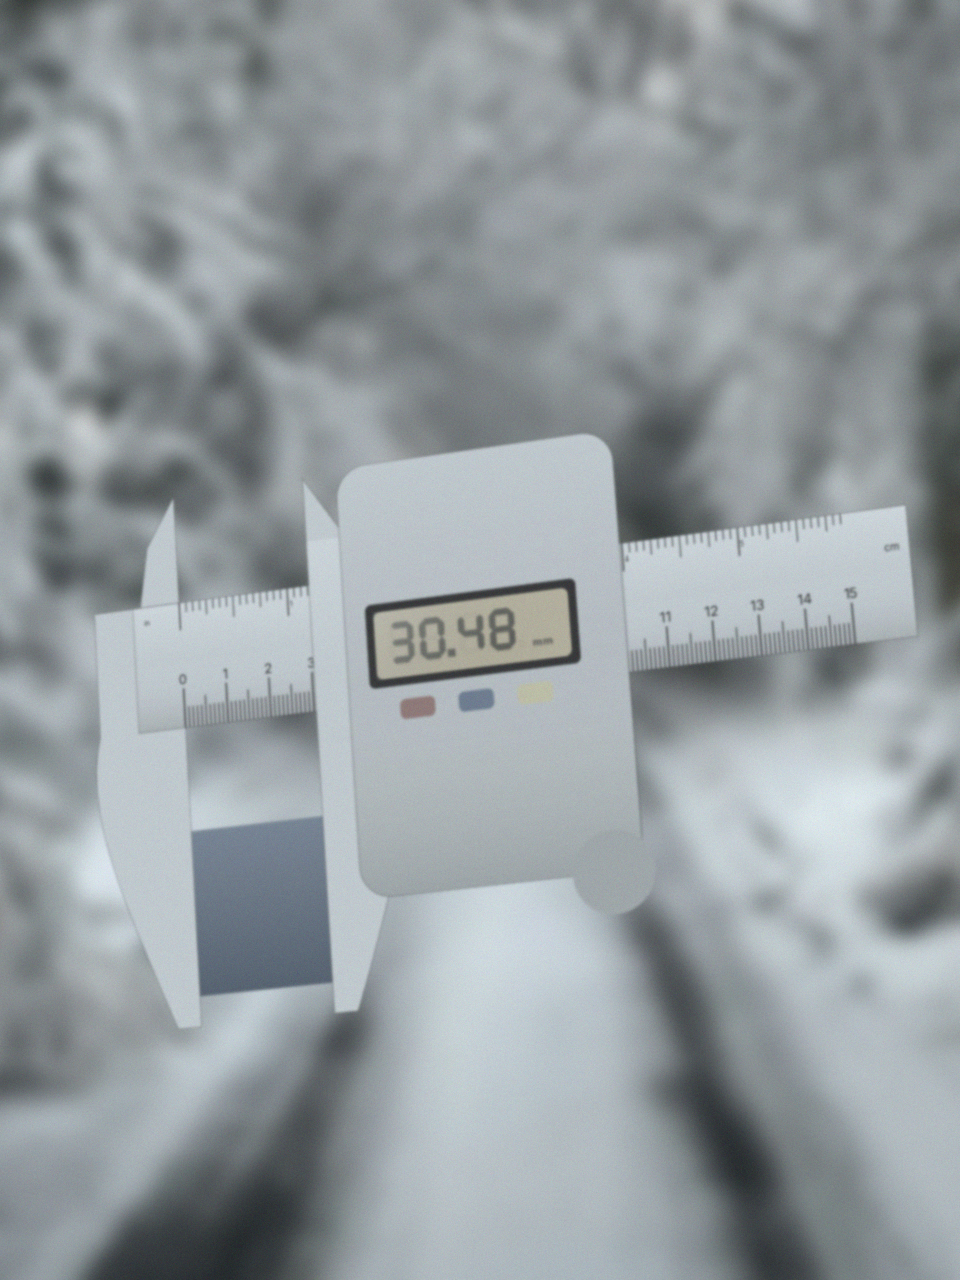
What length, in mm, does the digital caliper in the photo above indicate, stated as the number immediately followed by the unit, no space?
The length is 30.48mm
